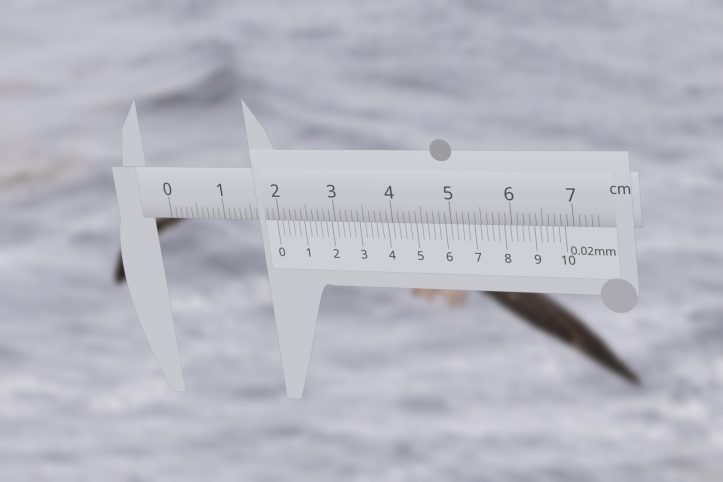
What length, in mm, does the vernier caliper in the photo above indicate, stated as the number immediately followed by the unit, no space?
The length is 19.6mm
